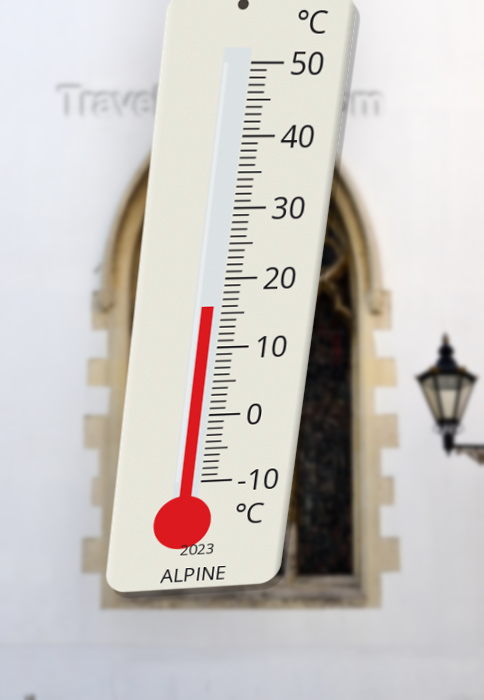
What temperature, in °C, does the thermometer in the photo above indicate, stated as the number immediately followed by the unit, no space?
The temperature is 16°C
